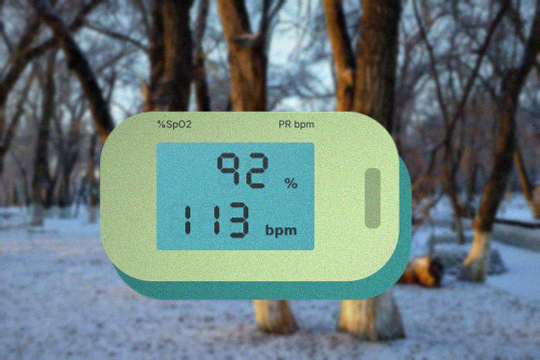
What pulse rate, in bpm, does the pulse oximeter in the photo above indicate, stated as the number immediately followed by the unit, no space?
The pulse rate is 113bpm
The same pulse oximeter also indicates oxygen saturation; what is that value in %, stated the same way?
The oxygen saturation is 92%
